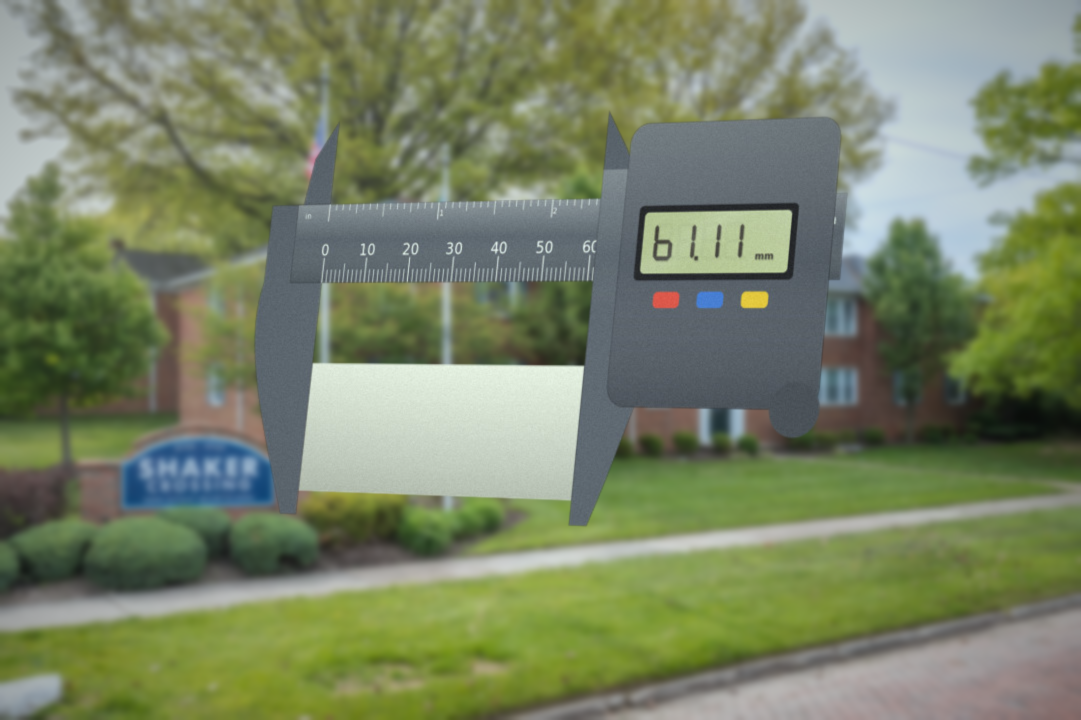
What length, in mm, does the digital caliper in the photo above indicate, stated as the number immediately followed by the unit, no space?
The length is 61.11mm
